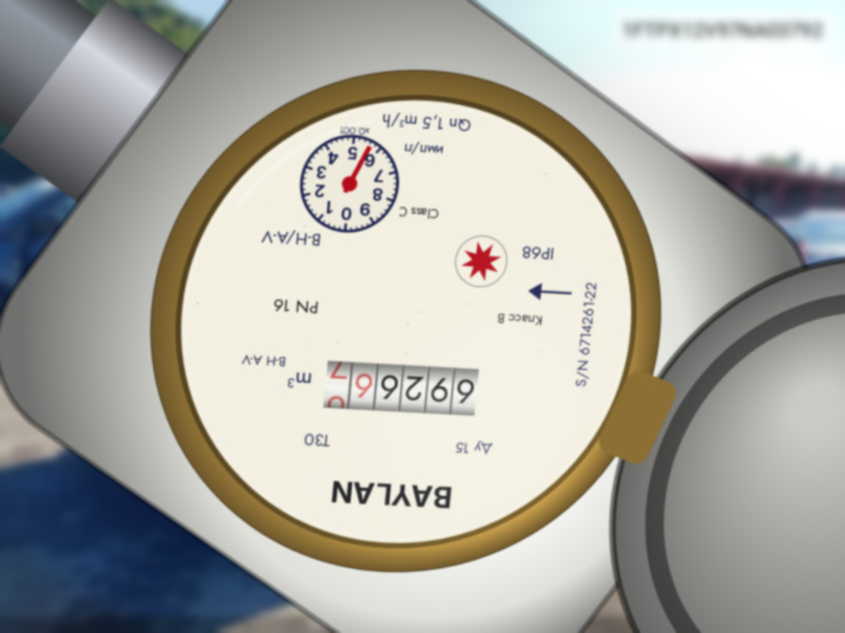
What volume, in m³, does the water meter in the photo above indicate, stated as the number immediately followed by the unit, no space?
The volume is 6926.665m³
